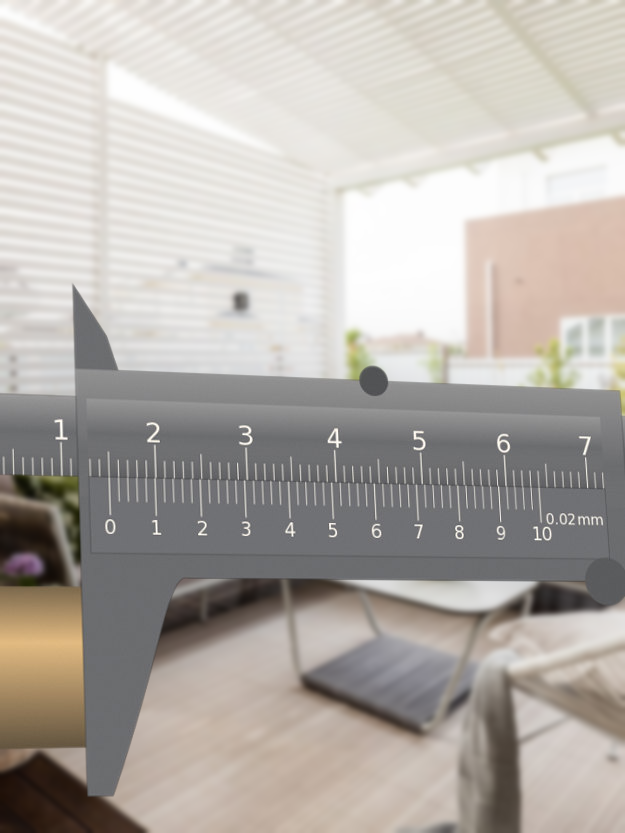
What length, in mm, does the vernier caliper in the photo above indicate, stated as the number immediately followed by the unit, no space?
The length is 15.0mm
